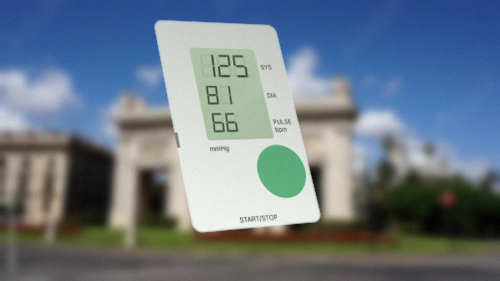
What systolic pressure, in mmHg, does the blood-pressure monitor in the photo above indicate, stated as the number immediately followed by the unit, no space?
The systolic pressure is 125mmHg
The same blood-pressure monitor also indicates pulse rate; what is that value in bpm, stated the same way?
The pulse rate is 66bpm
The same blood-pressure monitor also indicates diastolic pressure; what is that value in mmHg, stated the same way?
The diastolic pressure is 81mmHg
